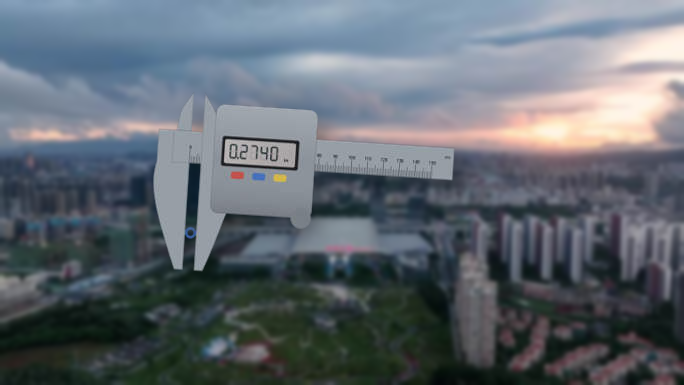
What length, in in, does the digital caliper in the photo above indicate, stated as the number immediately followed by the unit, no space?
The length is 0.2740in
